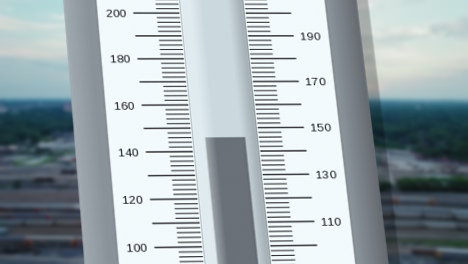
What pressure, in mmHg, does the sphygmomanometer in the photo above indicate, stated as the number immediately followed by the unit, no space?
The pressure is 146mmHg
